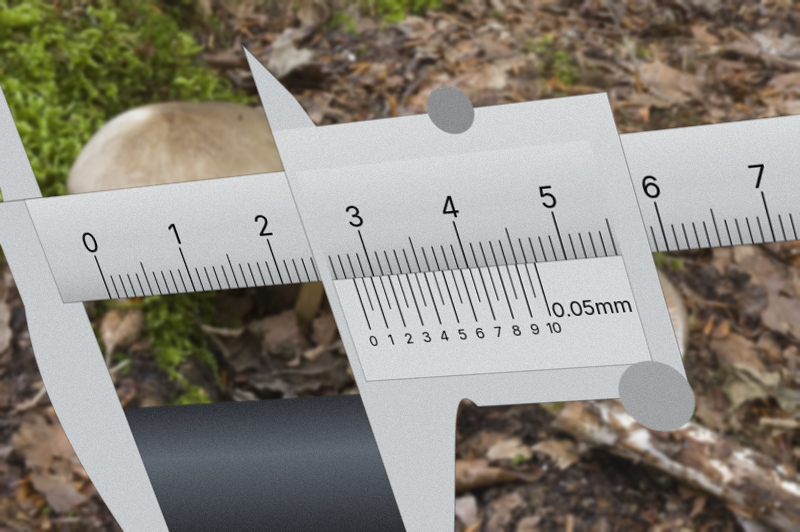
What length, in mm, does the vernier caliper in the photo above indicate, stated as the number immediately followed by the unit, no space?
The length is 27.8mm
